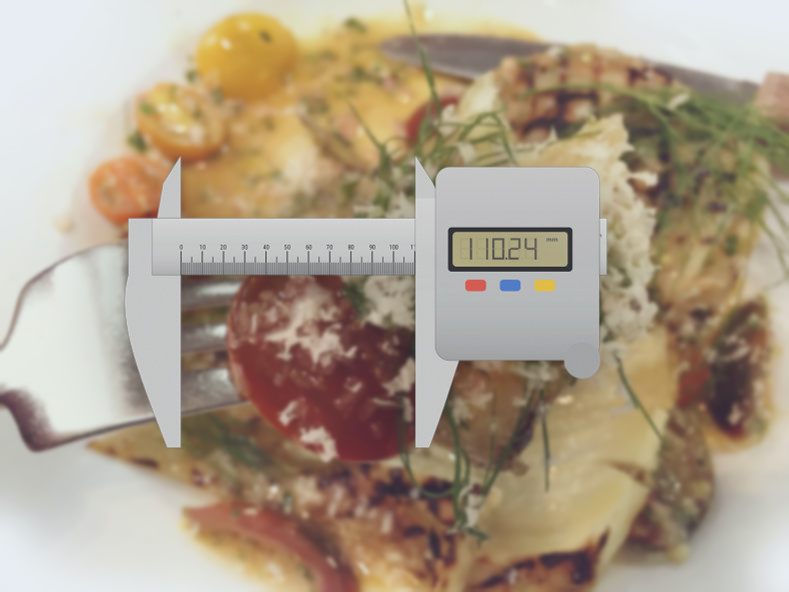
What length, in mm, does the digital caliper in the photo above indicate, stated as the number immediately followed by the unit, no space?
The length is 110.24mm
